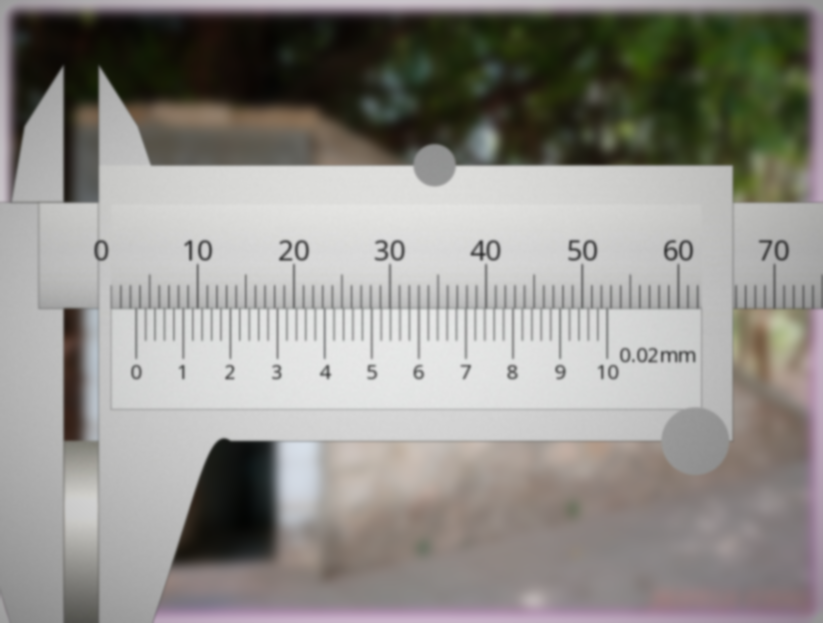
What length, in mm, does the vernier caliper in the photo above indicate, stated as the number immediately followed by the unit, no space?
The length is 3.6mm
